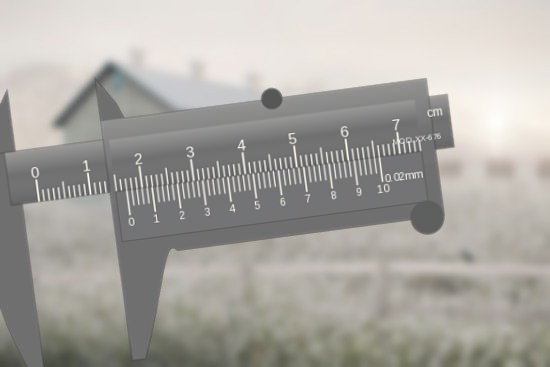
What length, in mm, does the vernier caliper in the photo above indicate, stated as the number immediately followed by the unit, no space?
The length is 17.0mm
